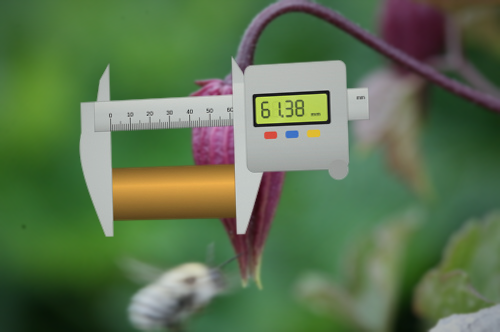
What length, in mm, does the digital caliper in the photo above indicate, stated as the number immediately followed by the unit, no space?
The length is 61.38mm
